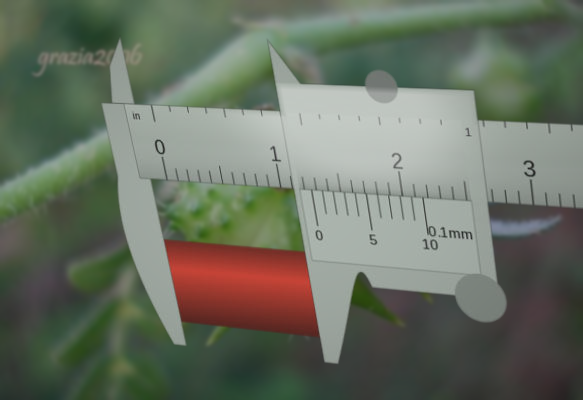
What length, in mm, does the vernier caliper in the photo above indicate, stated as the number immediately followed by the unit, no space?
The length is 12.6mm
